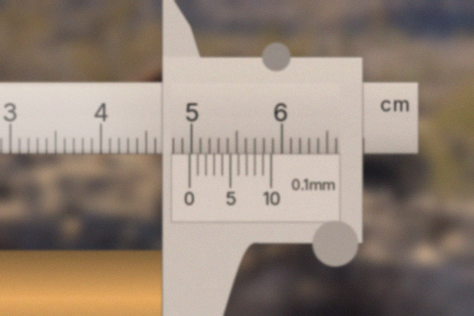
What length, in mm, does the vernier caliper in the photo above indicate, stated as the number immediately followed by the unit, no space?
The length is 49.8mm
